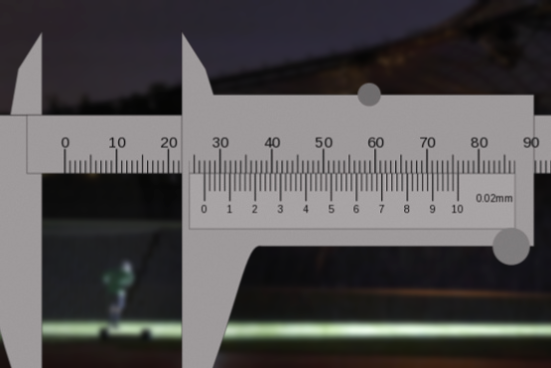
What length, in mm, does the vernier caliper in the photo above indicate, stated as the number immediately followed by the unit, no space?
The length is 27.0mm
